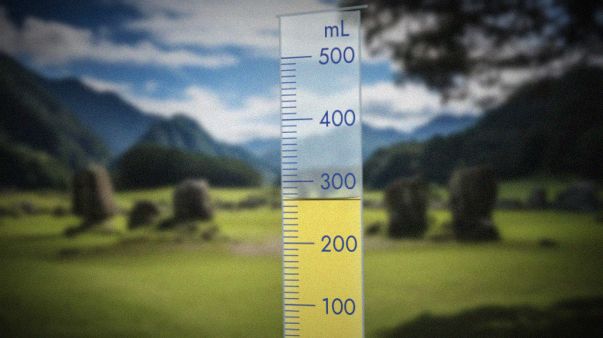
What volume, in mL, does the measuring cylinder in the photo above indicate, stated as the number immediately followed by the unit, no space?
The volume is 270mL
